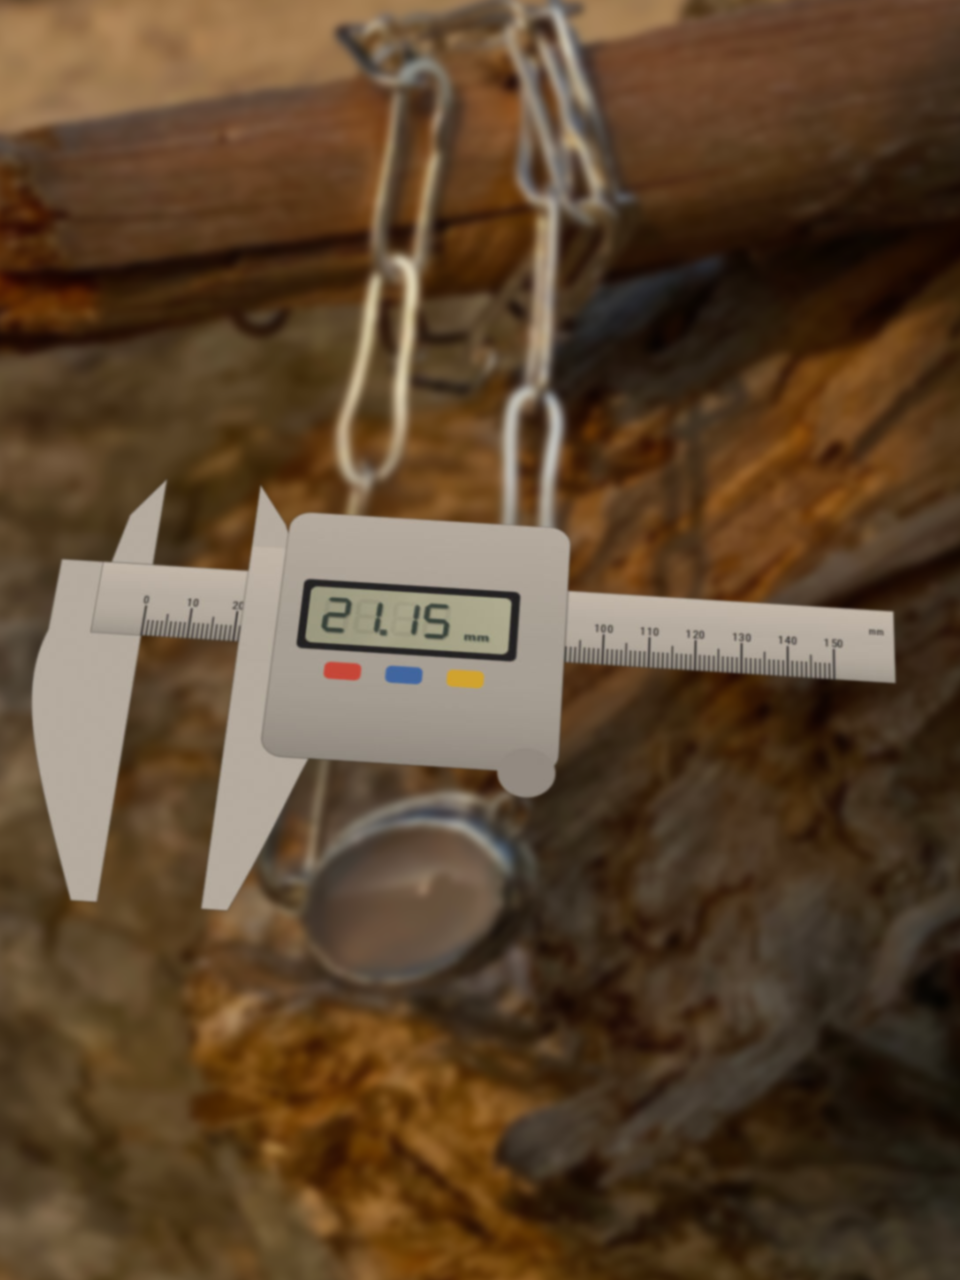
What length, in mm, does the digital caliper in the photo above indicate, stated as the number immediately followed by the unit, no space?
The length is 21.15mm
